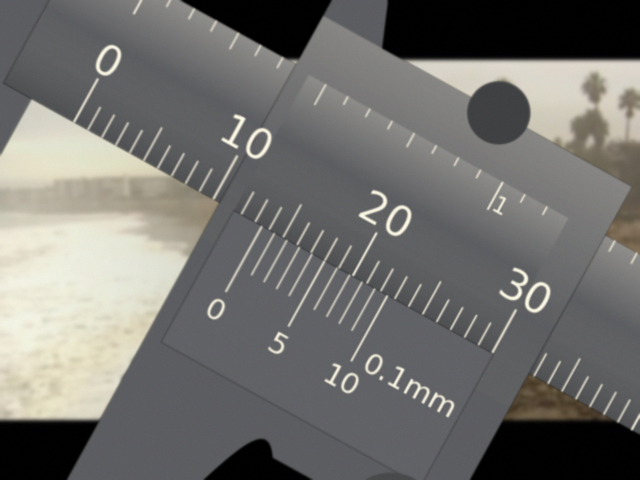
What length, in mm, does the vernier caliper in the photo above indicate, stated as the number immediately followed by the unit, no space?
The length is 13.5mm
